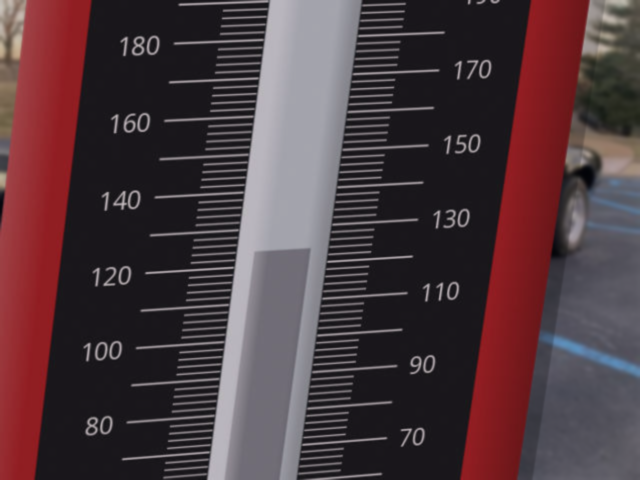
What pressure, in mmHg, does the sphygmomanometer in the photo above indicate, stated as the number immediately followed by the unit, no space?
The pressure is 124mmHg
